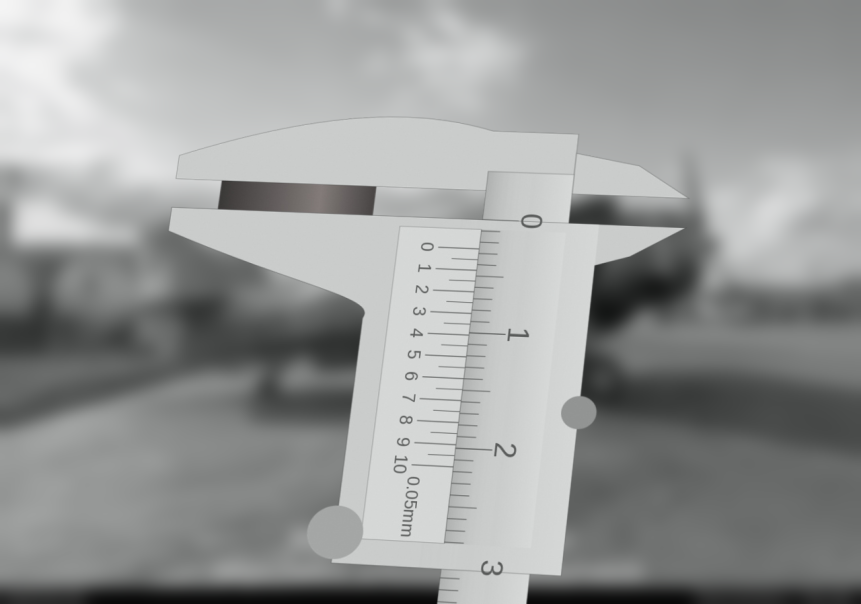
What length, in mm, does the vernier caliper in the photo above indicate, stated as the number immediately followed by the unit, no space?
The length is 2.6mm
